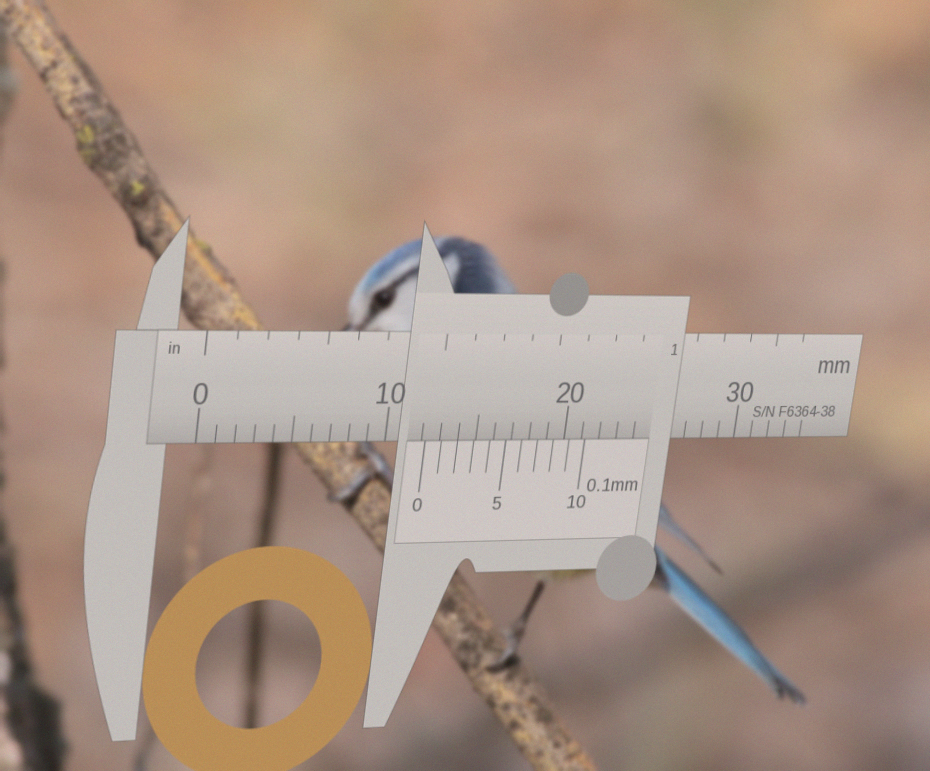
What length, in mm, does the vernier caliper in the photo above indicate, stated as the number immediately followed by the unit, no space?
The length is 12.2mm
